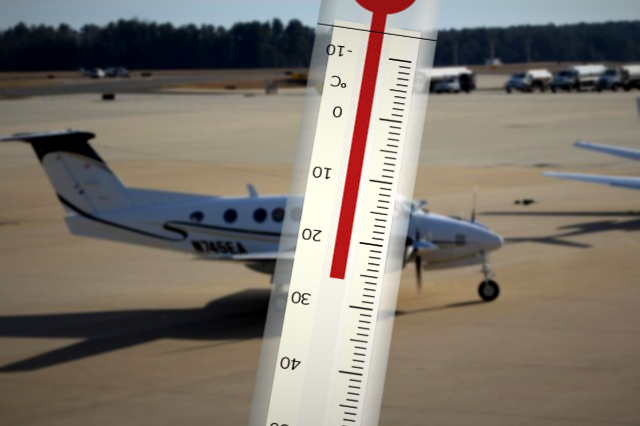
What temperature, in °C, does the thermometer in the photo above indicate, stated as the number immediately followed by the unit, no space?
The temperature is 26°C
